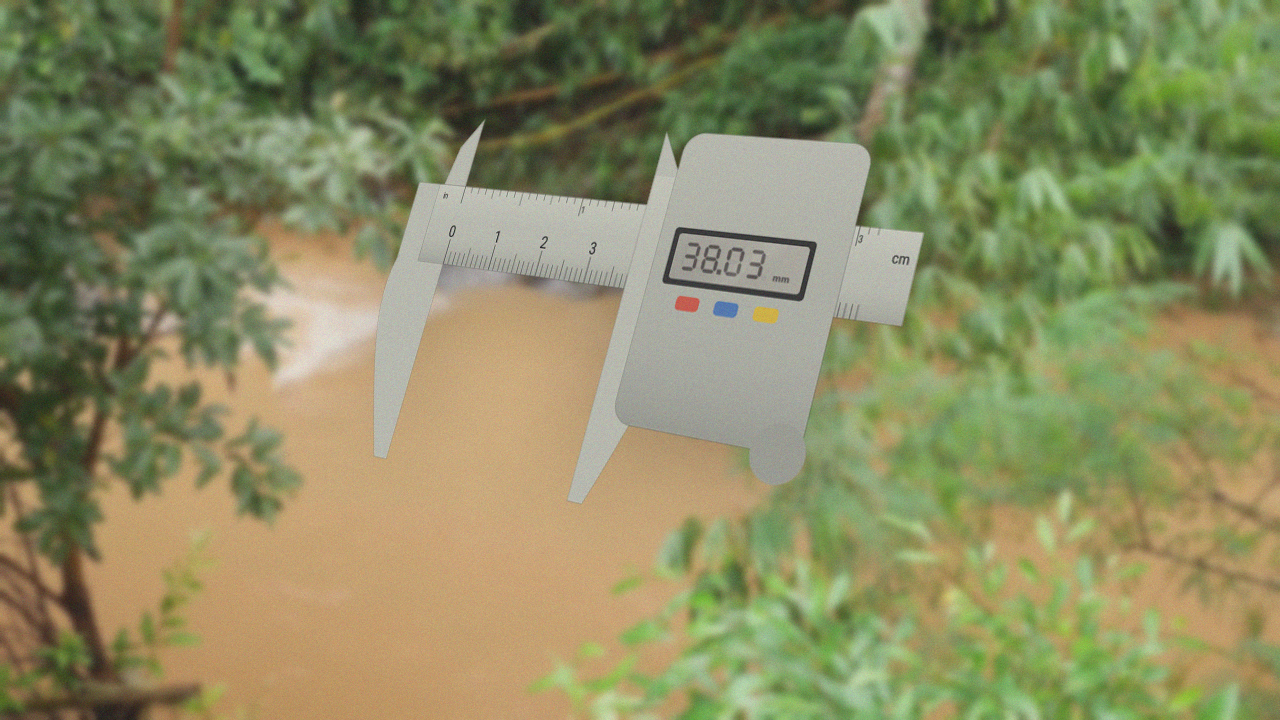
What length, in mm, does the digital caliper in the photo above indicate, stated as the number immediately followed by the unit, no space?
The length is 38.03mm
